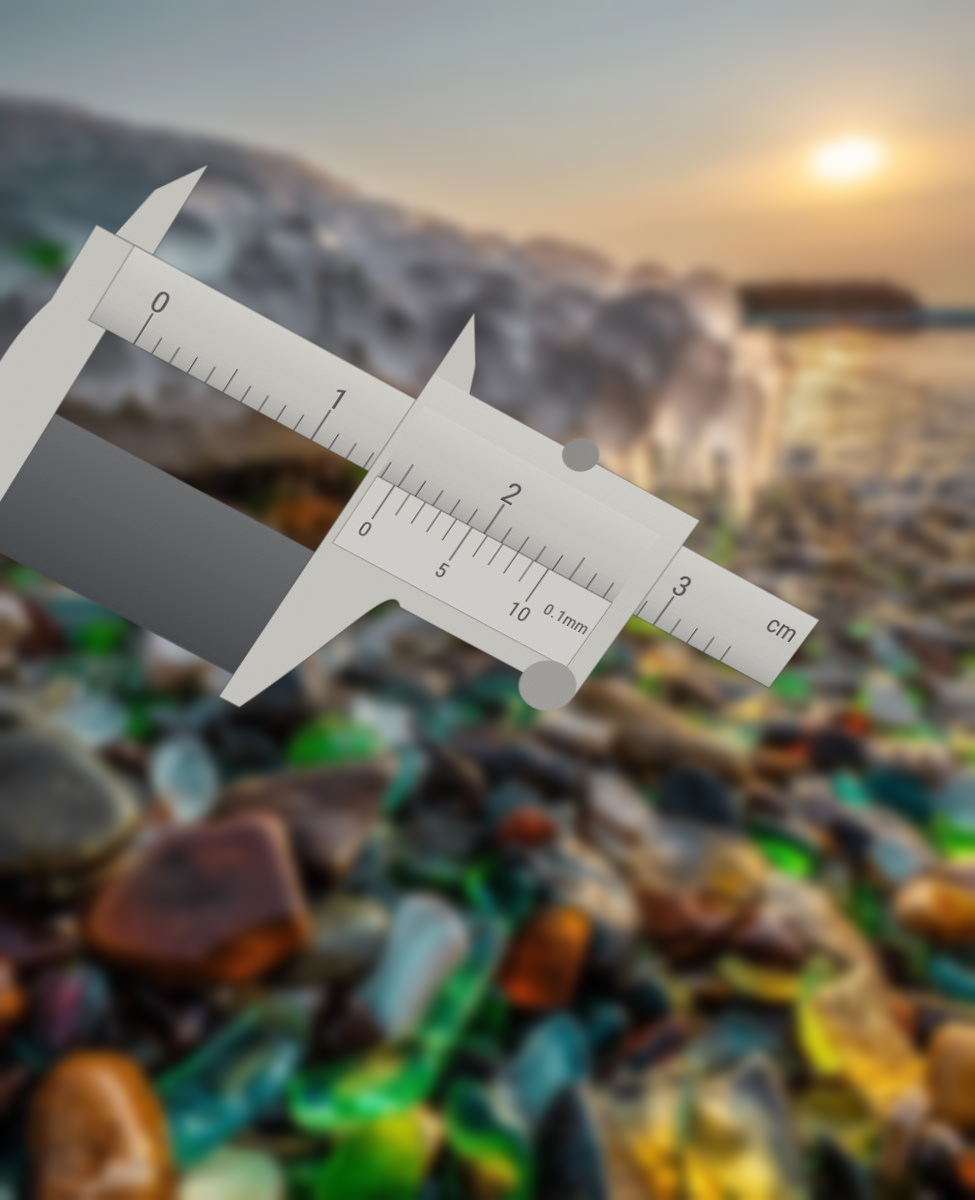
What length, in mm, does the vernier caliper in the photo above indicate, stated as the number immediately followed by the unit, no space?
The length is 14.8mm
